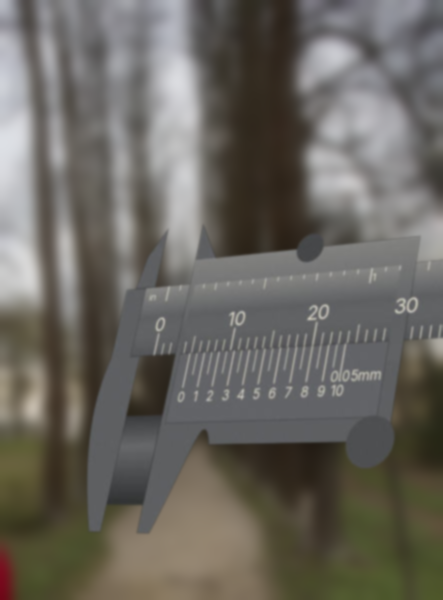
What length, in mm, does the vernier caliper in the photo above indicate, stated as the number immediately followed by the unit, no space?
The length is 4.8mm
